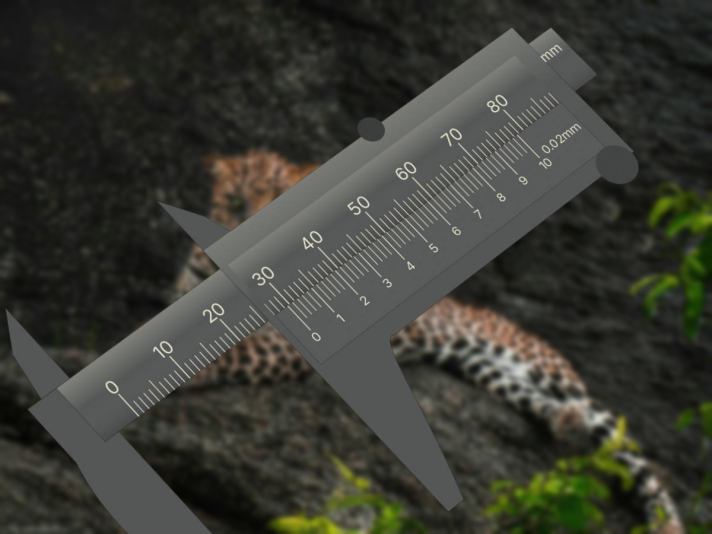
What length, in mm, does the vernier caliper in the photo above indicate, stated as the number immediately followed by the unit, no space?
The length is 29.6mm
